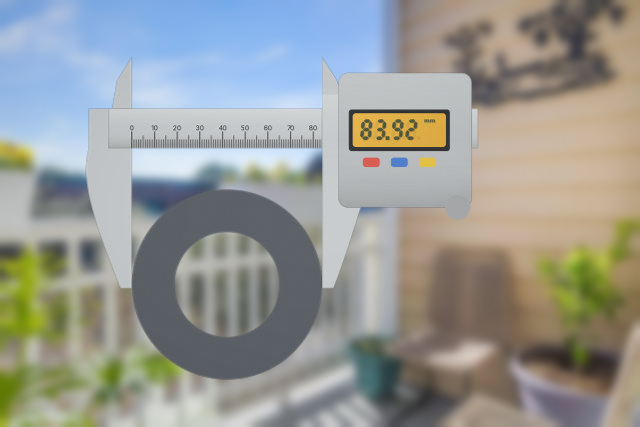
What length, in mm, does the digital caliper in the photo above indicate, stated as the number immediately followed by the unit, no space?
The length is 83.92mm
